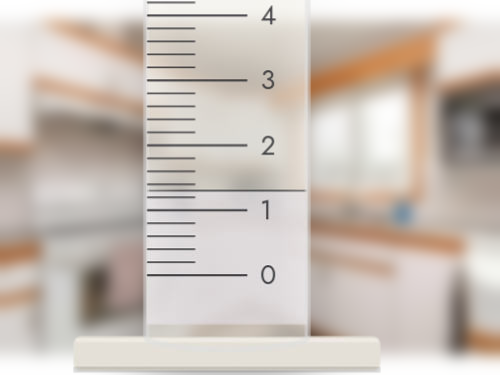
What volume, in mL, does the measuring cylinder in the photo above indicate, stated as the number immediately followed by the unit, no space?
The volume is 1.3mL
